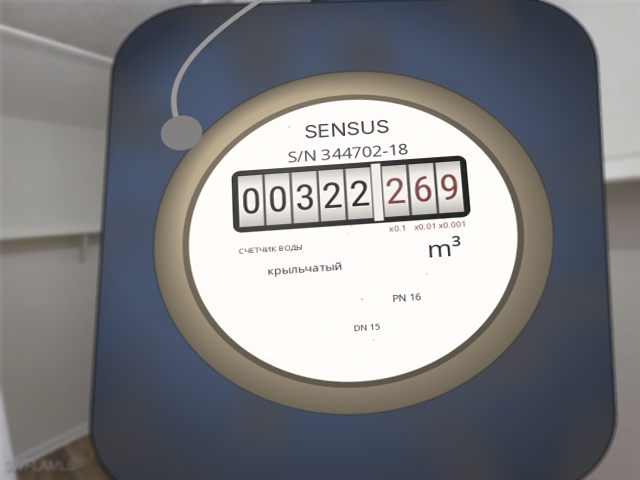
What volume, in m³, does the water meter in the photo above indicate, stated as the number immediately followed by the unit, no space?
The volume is 322.269m³
